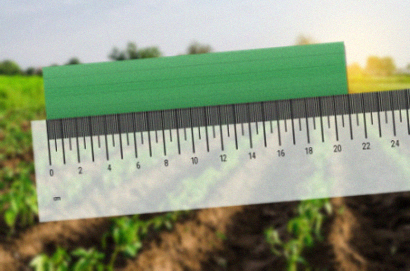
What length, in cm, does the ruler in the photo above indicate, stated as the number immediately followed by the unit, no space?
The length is 21cm
